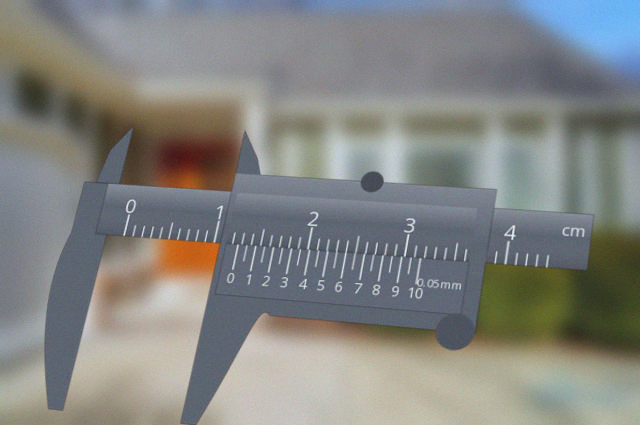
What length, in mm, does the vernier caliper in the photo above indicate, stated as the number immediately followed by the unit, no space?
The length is 12.6mm
